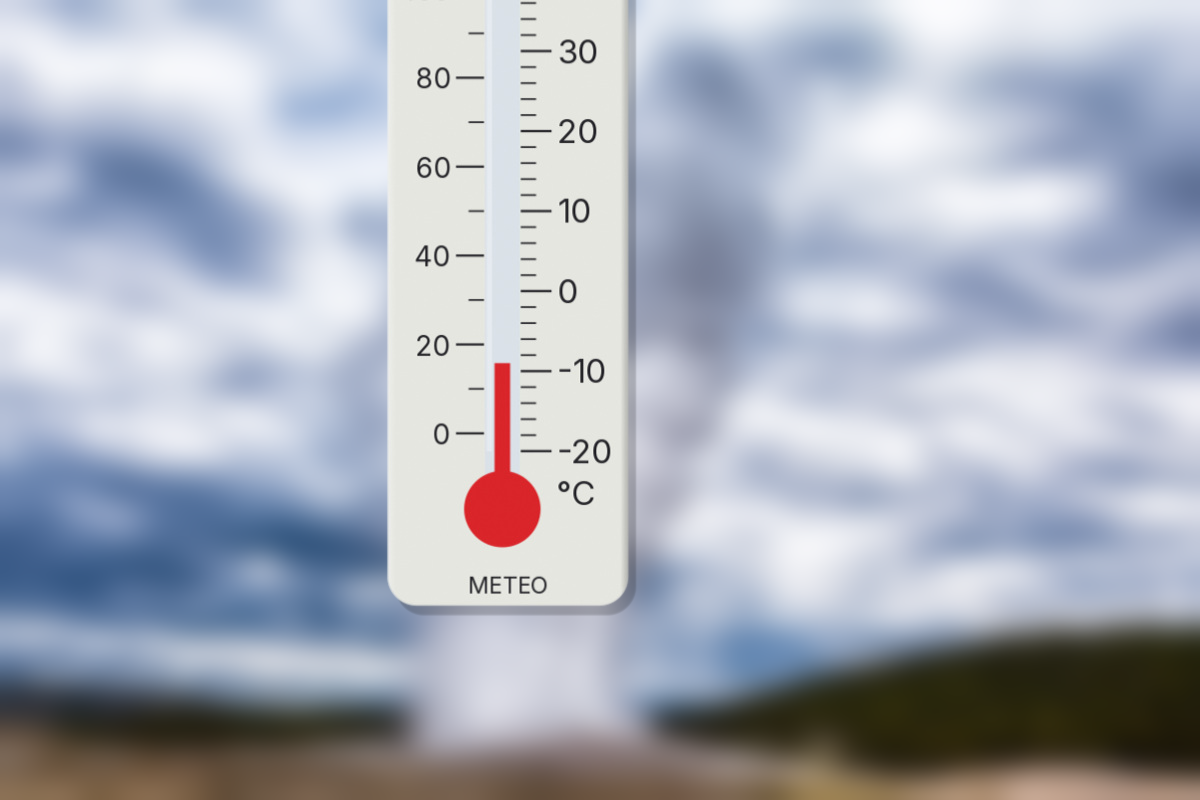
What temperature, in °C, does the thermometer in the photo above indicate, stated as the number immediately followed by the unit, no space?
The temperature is -9°C
